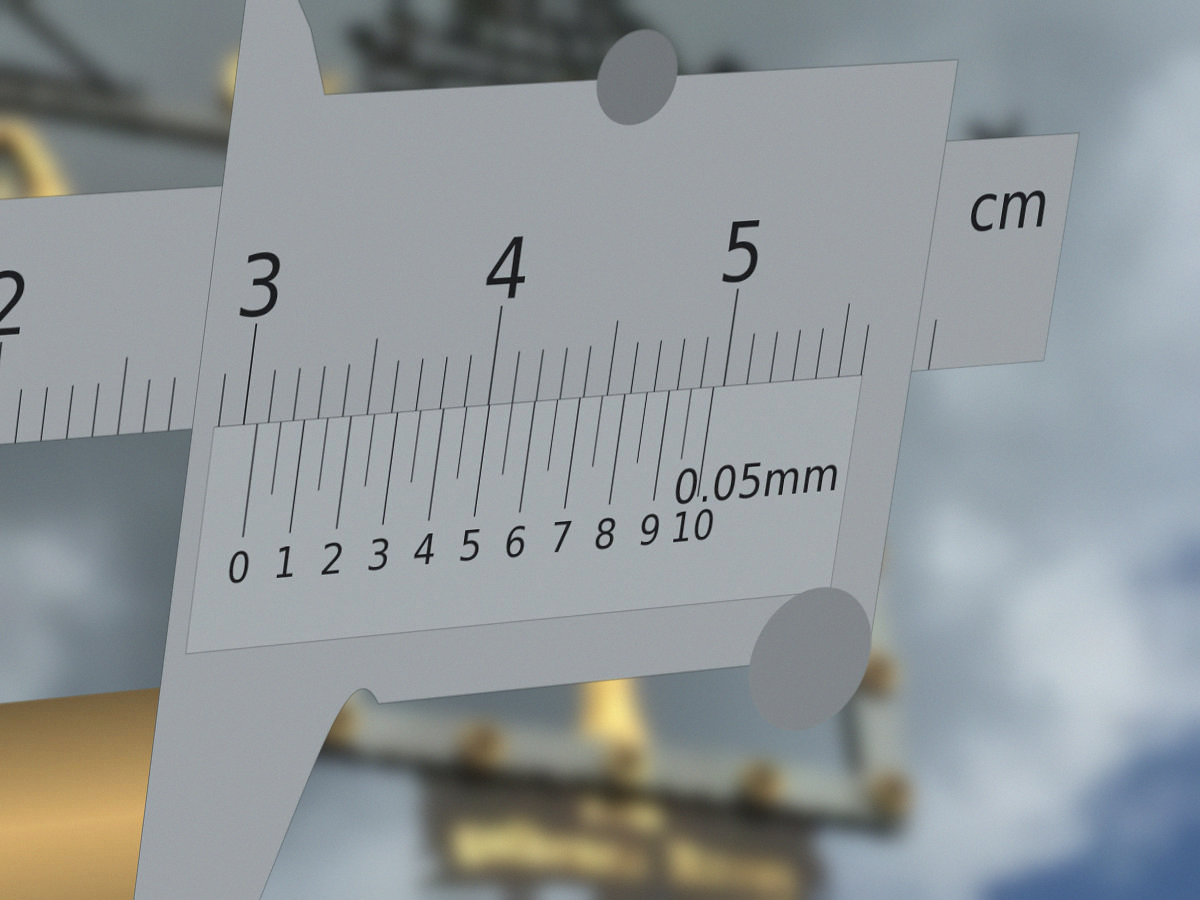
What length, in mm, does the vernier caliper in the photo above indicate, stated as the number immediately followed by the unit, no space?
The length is 30.55mm
